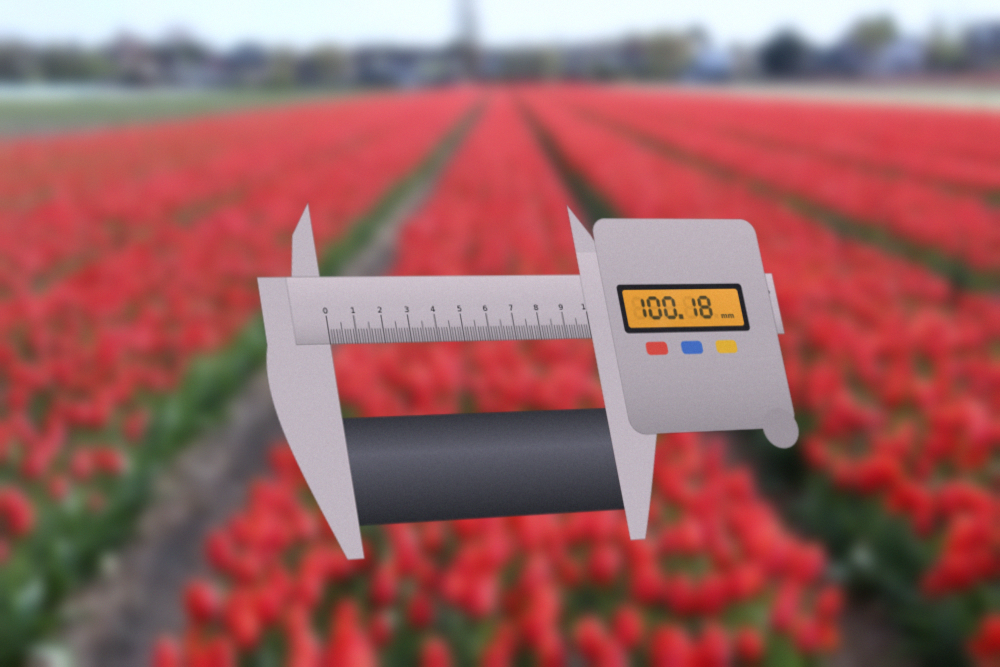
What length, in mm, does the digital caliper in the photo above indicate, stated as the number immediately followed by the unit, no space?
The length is 100.18mm
